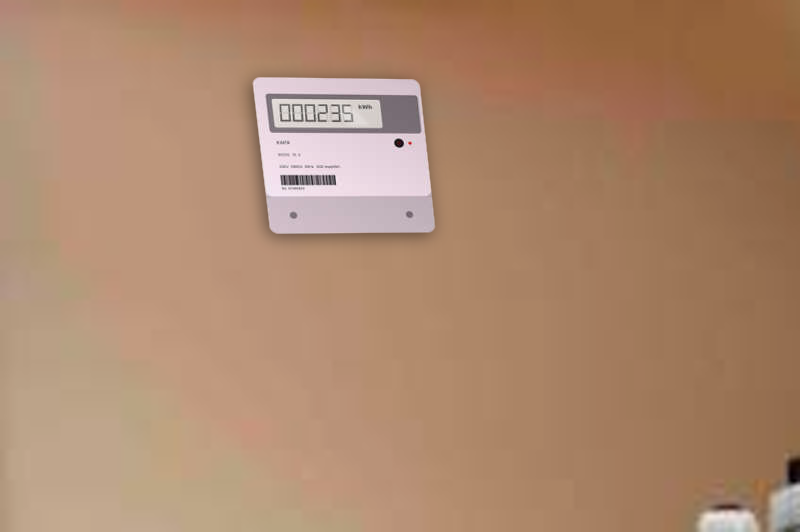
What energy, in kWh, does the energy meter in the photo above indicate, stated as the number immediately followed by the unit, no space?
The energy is 235kWh
